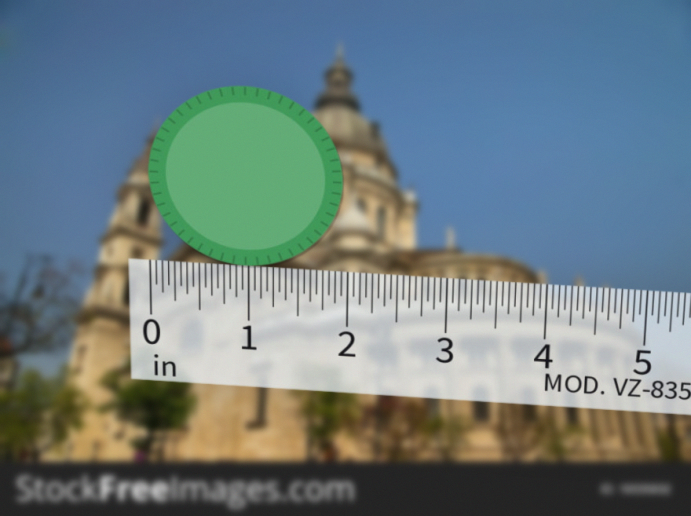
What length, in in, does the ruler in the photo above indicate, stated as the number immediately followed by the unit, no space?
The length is 1.9375in
